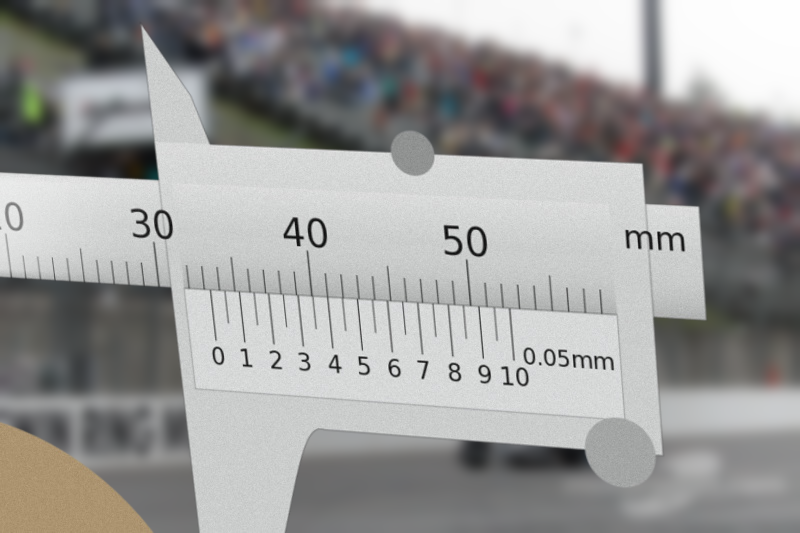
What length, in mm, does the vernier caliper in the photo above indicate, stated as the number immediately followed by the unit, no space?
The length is 33.4mm
